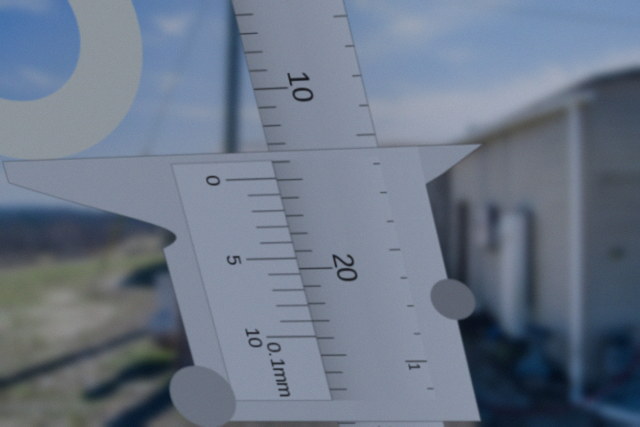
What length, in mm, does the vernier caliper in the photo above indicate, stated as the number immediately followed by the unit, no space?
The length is 14.9mm
